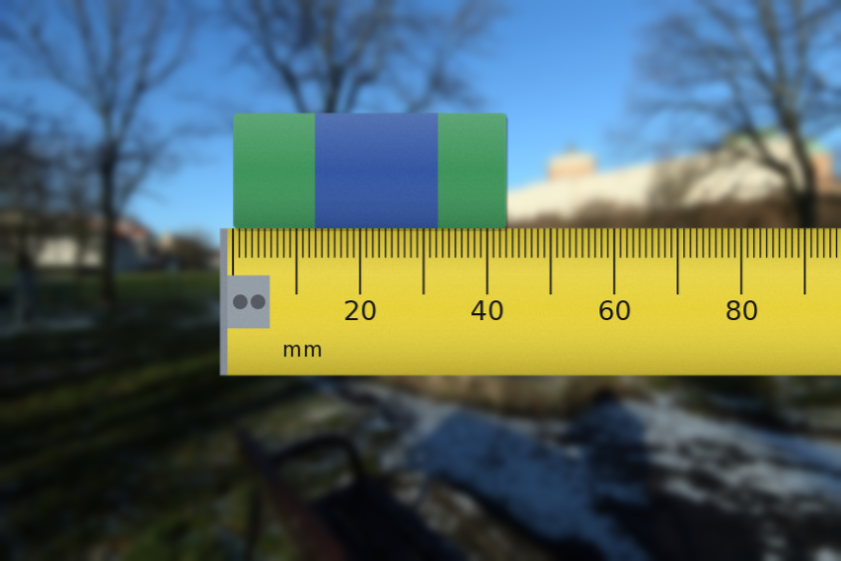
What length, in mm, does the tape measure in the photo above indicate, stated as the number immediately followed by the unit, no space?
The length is 43mm
